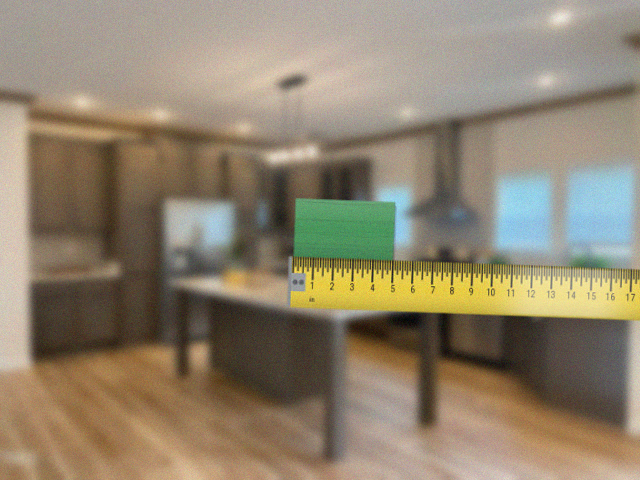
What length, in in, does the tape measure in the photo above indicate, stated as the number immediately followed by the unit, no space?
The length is 5in
